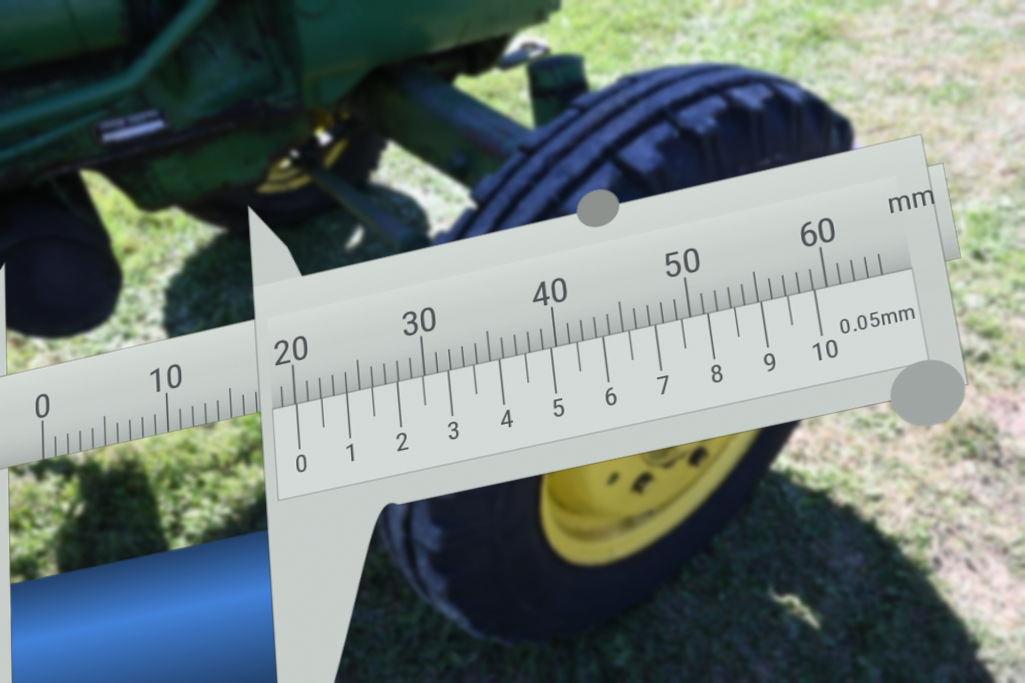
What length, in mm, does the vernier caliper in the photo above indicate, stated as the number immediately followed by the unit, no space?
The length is 20.1mm
